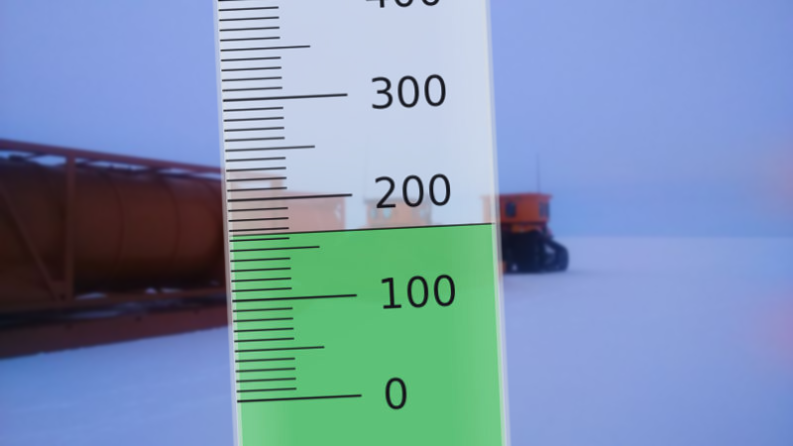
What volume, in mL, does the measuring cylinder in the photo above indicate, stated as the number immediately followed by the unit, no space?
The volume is 165mL
